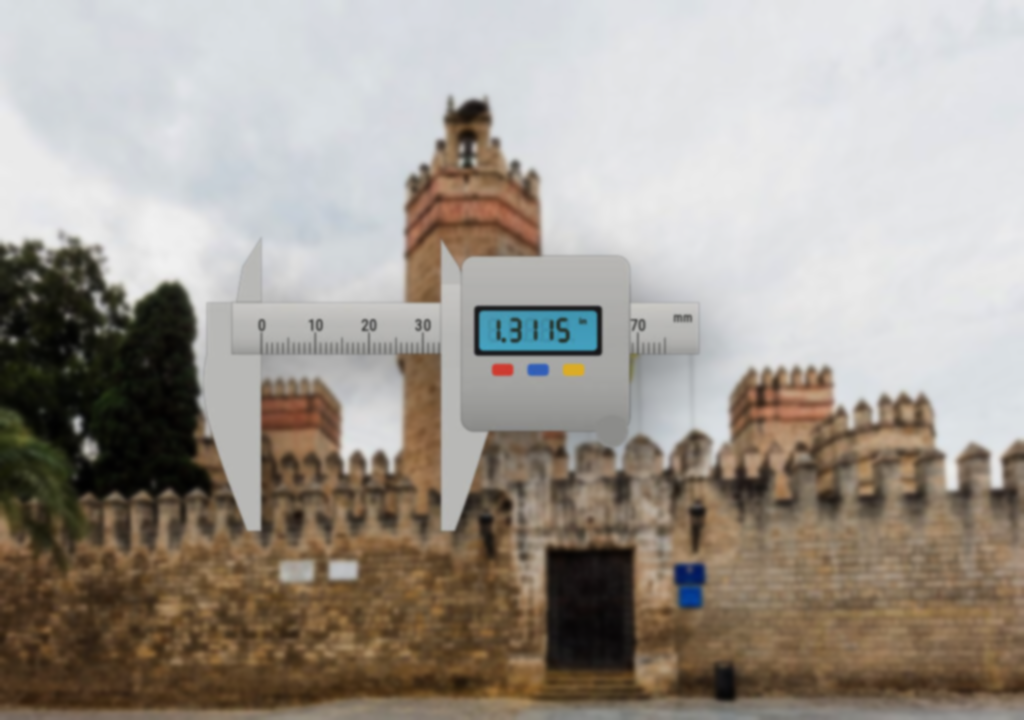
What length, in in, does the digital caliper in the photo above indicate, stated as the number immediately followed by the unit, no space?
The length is 1.3115in
